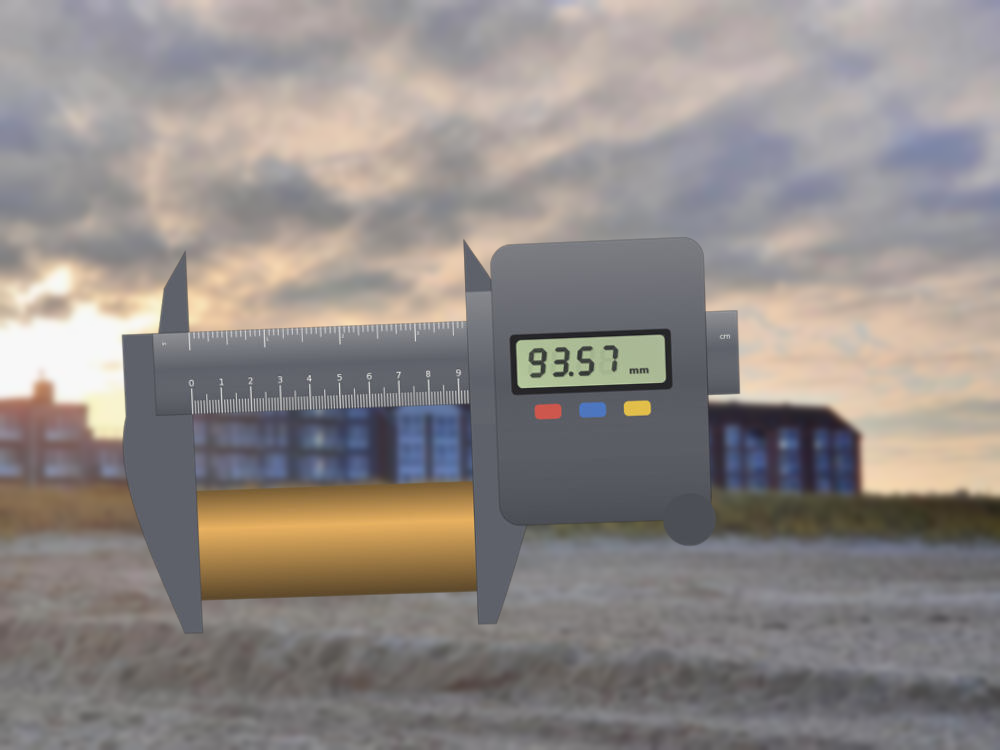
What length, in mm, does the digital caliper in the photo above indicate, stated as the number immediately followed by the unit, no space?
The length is 93.57mm
